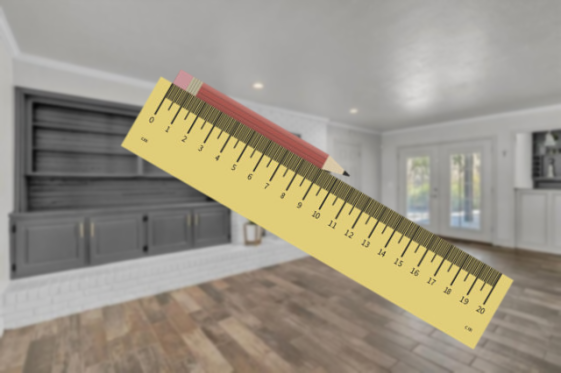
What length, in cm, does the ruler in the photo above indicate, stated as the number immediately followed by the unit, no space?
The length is 10.5cm
